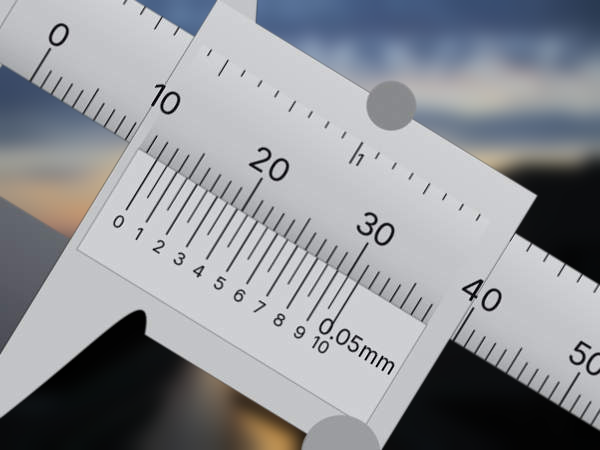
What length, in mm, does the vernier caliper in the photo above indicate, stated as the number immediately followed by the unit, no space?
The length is 12.0mm
